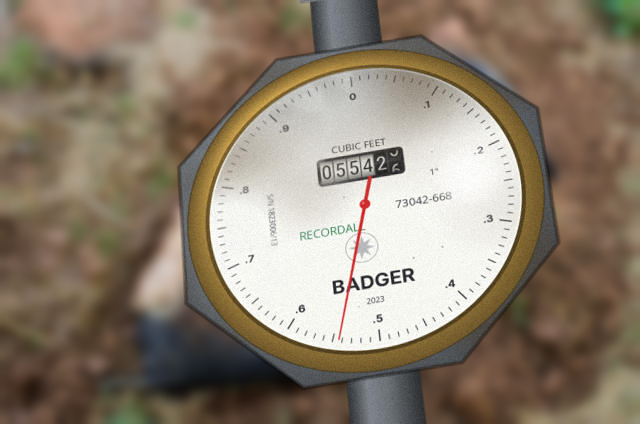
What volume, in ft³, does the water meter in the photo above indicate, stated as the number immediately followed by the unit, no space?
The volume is 55425.54ft³
